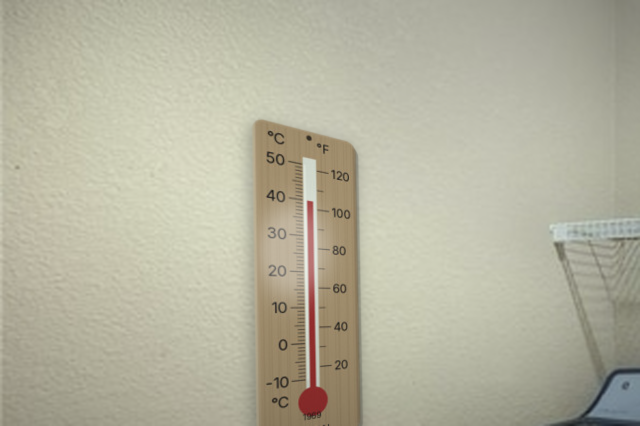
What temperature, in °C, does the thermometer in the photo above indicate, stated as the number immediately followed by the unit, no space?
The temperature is 40°C
